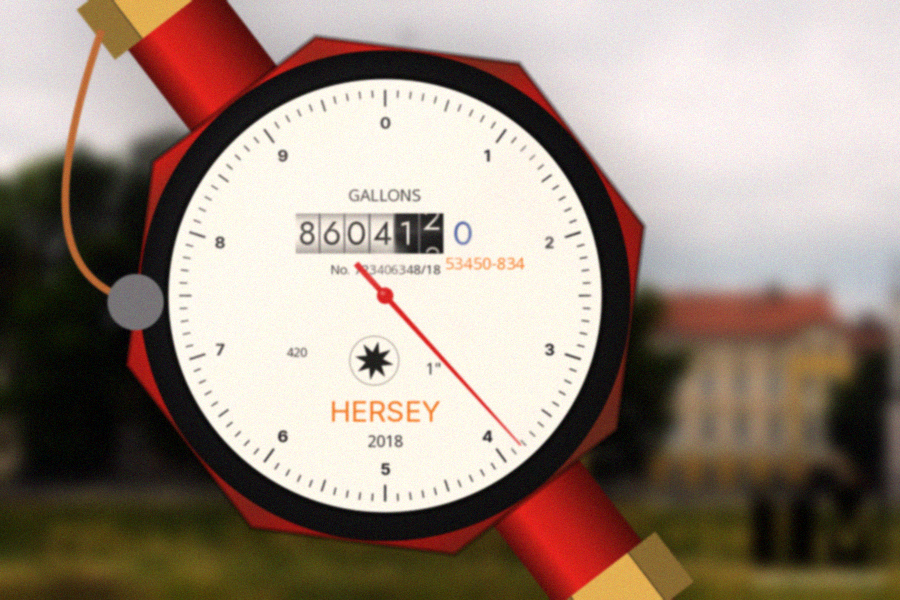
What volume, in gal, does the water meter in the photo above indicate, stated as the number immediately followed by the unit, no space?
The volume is 8604123.8gal
